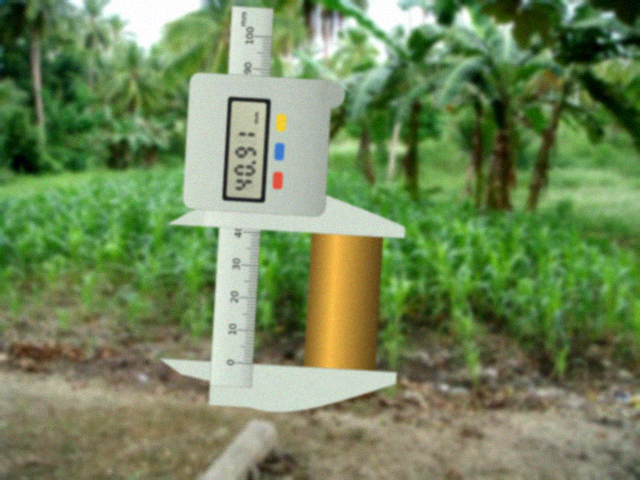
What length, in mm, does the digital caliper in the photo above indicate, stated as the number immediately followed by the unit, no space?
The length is 40.91mm
